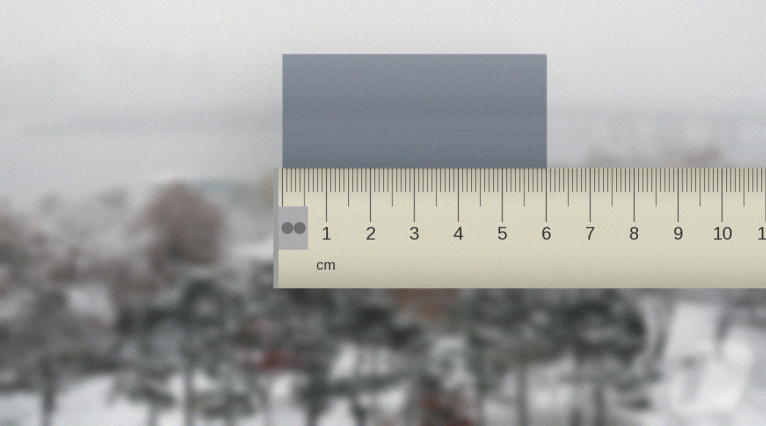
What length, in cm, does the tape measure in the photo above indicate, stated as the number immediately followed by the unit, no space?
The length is 6cm
